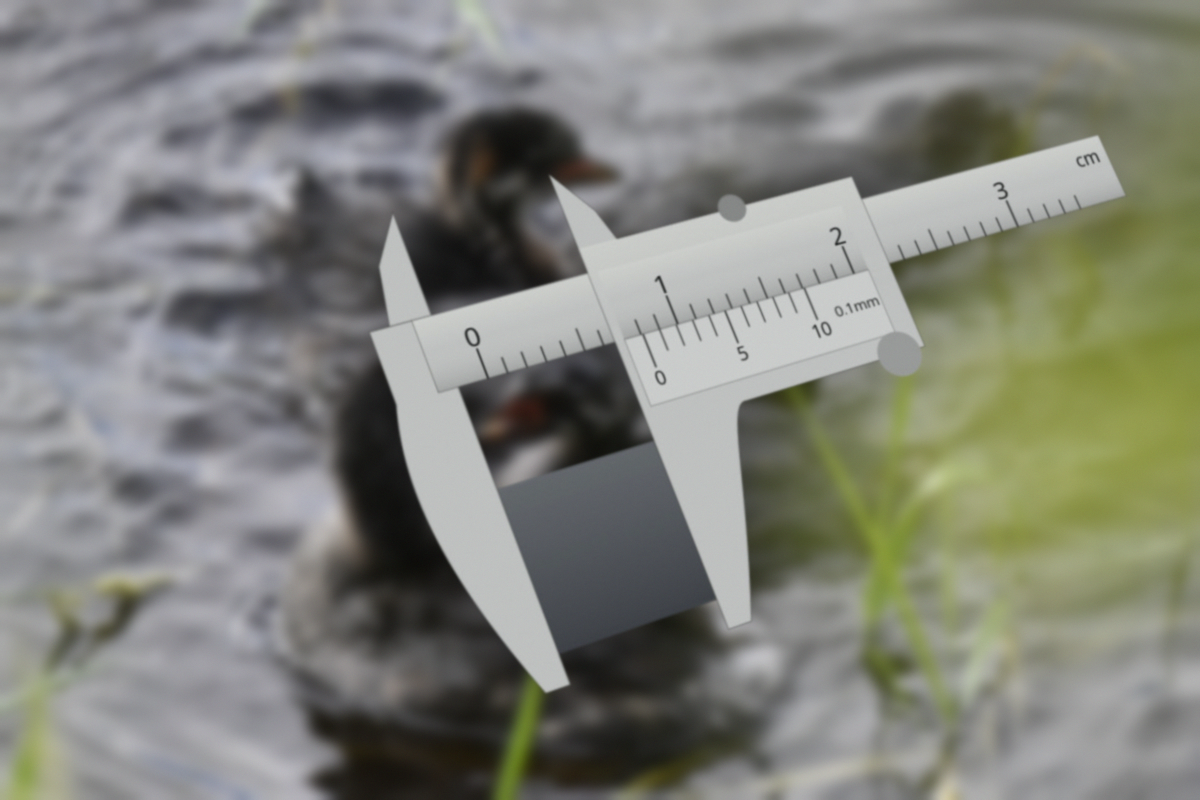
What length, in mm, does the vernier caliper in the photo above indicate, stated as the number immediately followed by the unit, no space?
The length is 8.1mm
